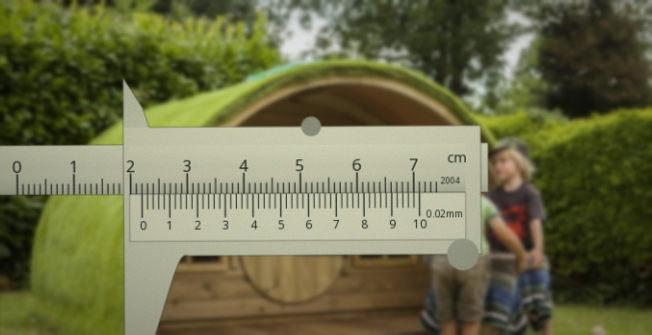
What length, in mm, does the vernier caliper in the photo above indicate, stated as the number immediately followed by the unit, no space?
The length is 22.0mm
